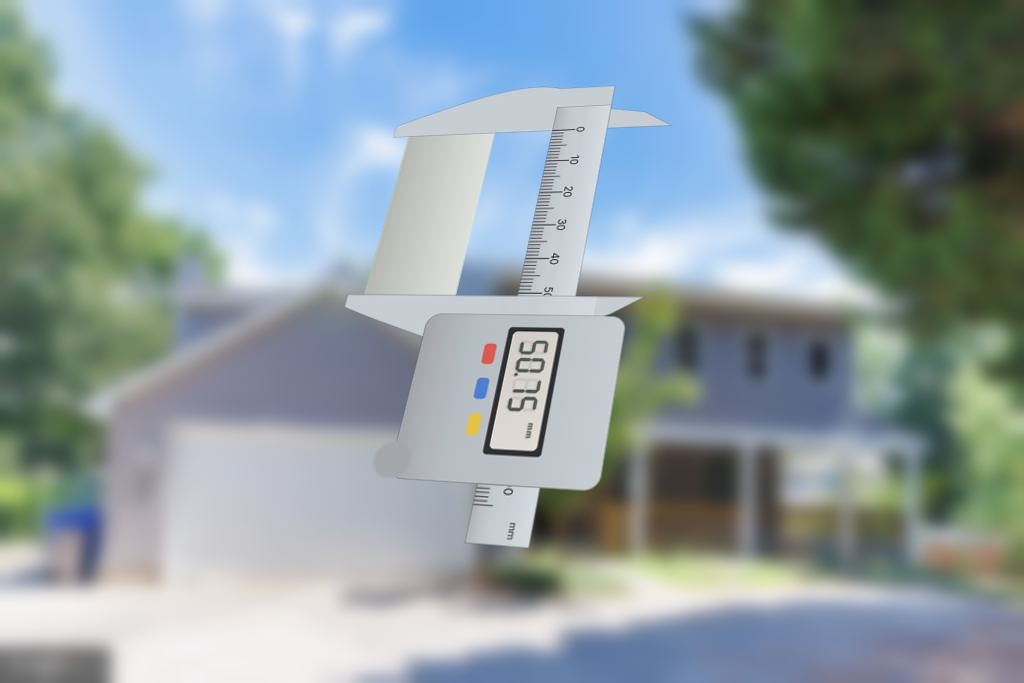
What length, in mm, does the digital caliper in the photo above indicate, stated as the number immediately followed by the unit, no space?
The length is 50.75mm
